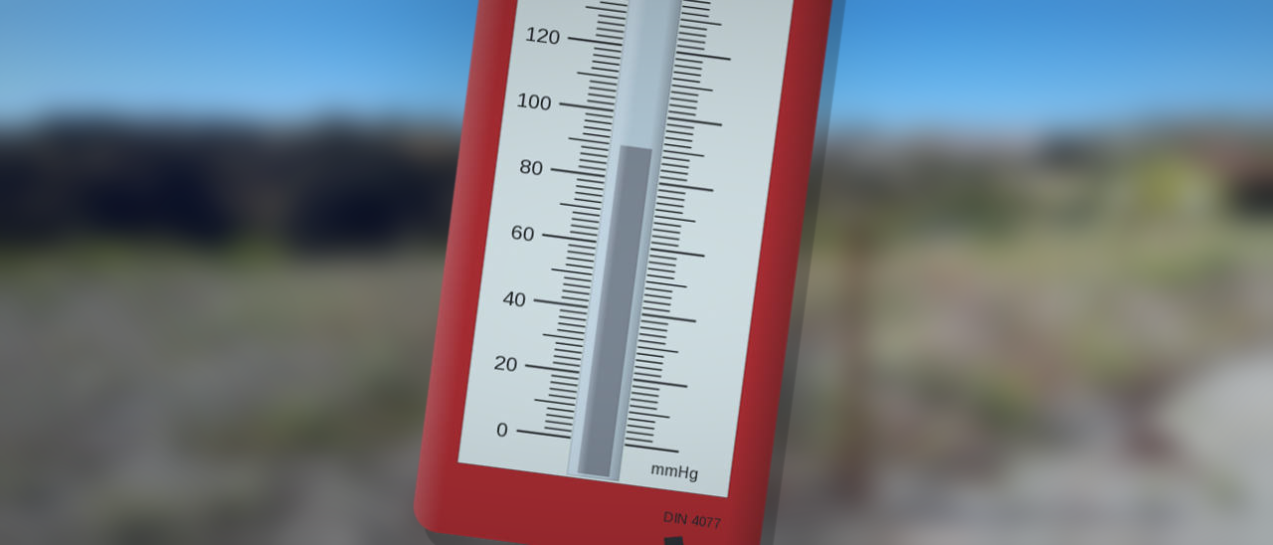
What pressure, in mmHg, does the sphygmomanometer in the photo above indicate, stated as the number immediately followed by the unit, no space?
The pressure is 90mmHg
